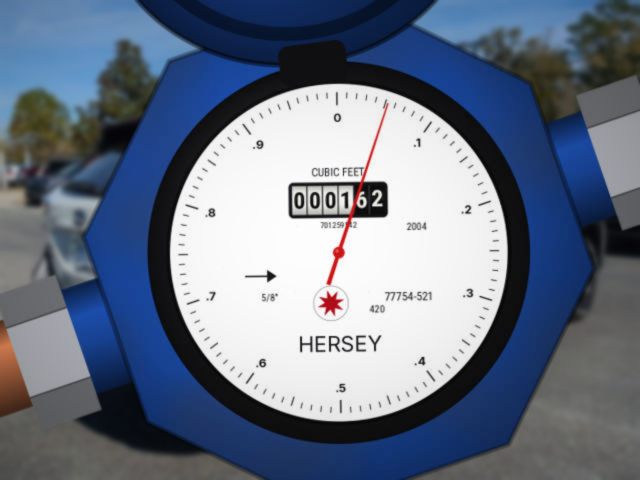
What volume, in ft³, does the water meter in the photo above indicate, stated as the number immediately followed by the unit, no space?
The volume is 162.05ft³
